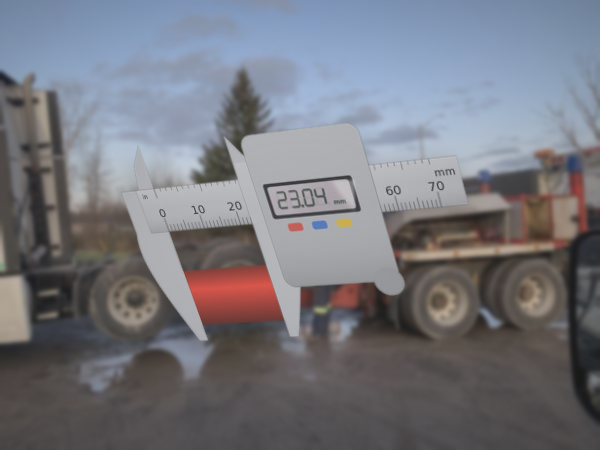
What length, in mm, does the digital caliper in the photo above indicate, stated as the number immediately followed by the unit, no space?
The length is 23.04mm
